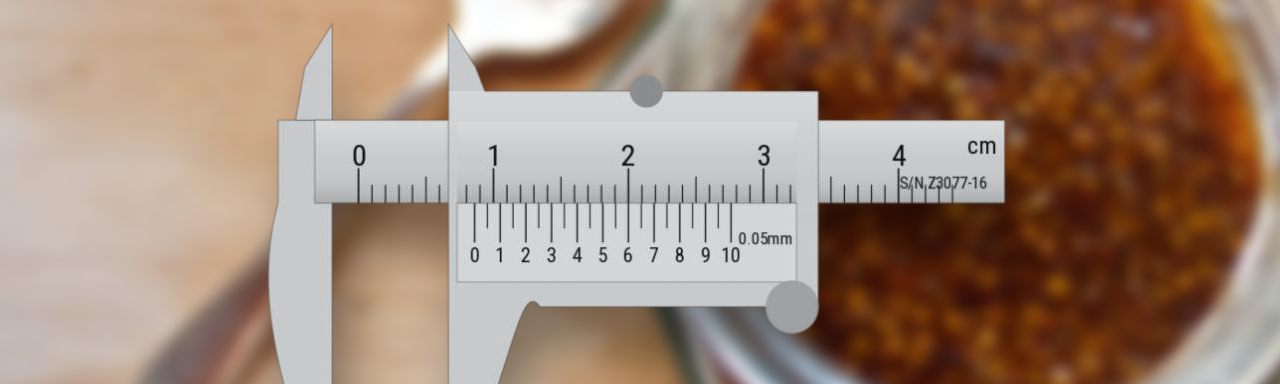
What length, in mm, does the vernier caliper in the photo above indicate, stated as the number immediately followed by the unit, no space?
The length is 8.6mm
